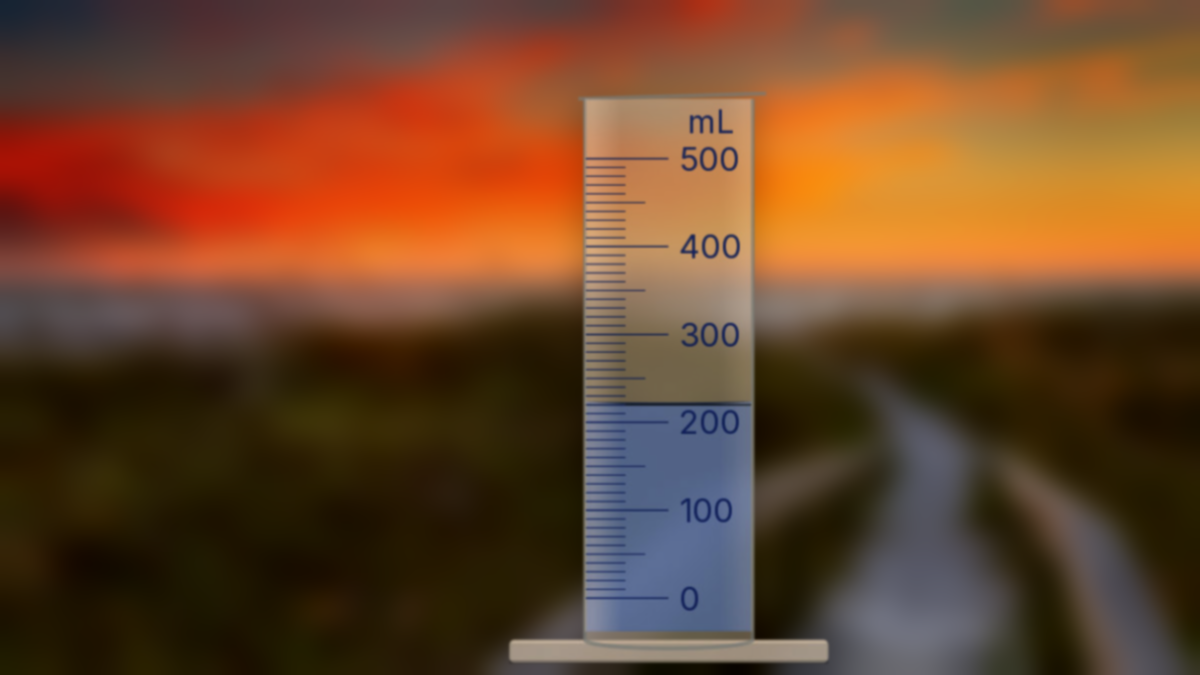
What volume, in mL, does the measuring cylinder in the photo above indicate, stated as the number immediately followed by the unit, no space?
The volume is 220mL
